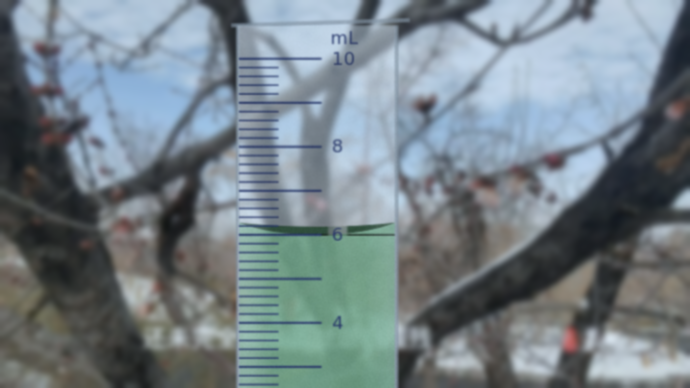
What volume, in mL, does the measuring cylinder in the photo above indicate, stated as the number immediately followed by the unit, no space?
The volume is 6mL
